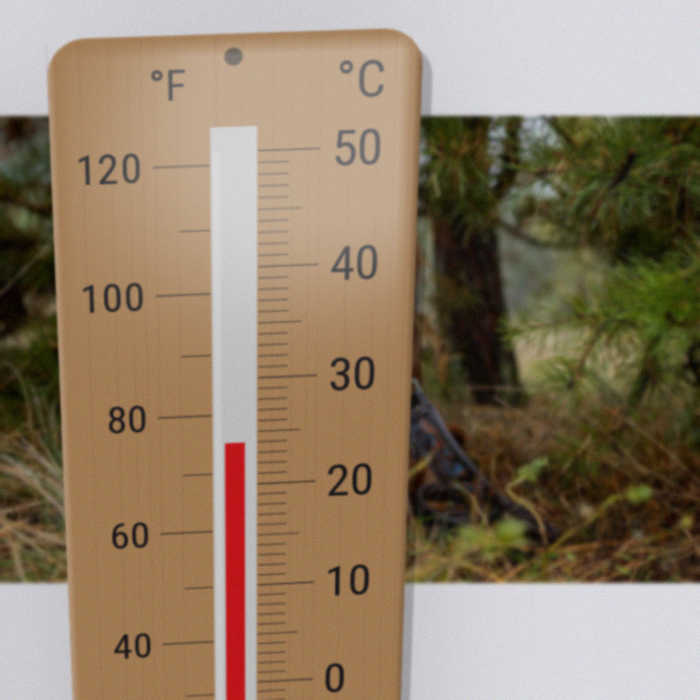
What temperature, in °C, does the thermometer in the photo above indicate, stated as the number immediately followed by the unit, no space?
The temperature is 24°C
